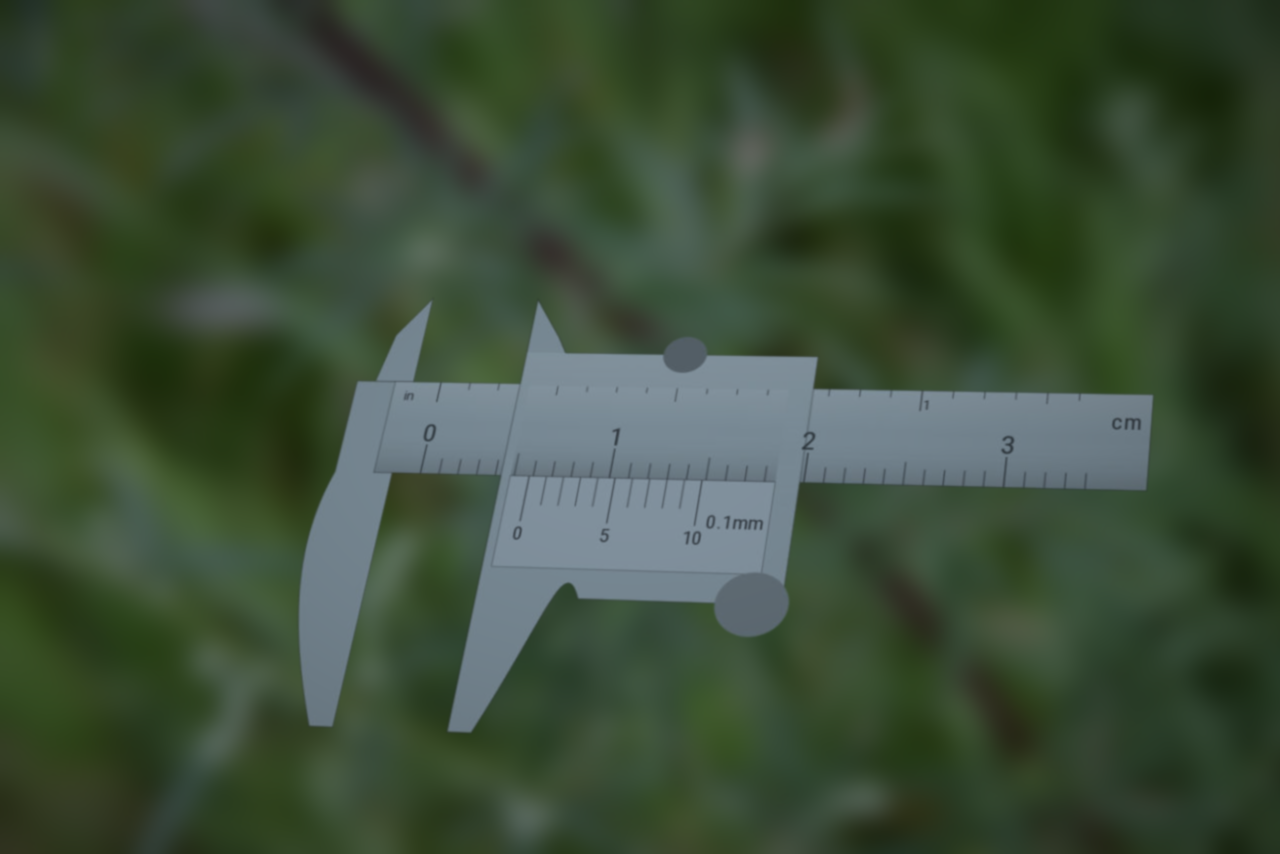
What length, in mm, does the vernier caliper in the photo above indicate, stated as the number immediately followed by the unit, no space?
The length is 5.8mm
